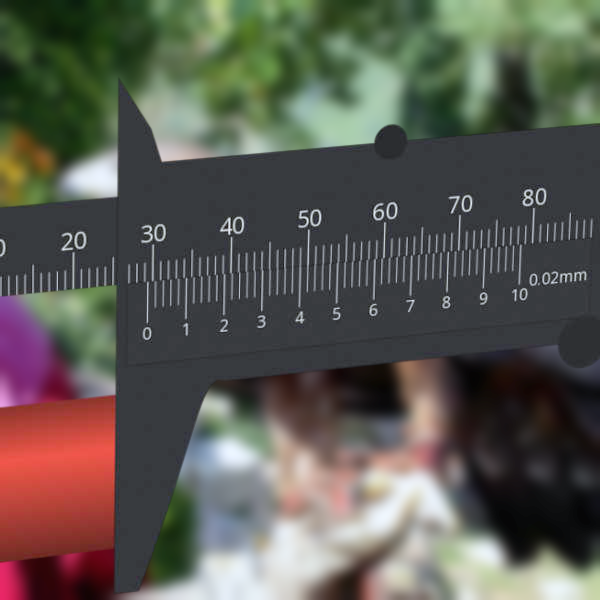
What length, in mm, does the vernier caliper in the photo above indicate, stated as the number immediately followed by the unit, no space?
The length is 29.4mm
